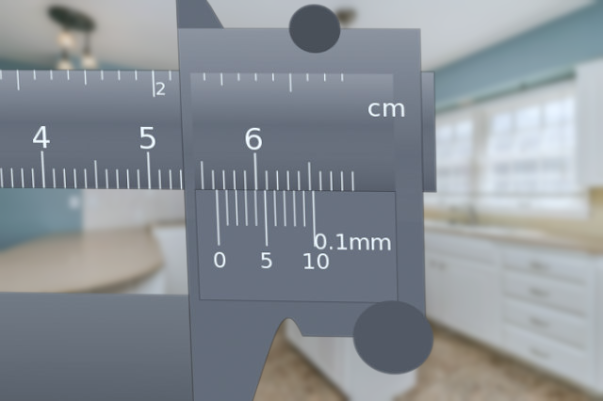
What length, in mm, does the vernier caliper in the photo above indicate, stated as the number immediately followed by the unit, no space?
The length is 56.3mm
